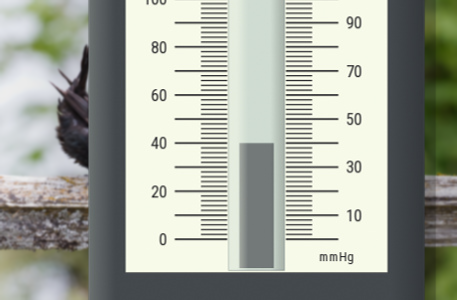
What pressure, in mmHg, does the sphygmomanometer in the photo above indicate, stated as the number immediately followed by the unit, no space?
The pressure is 40mmHg
